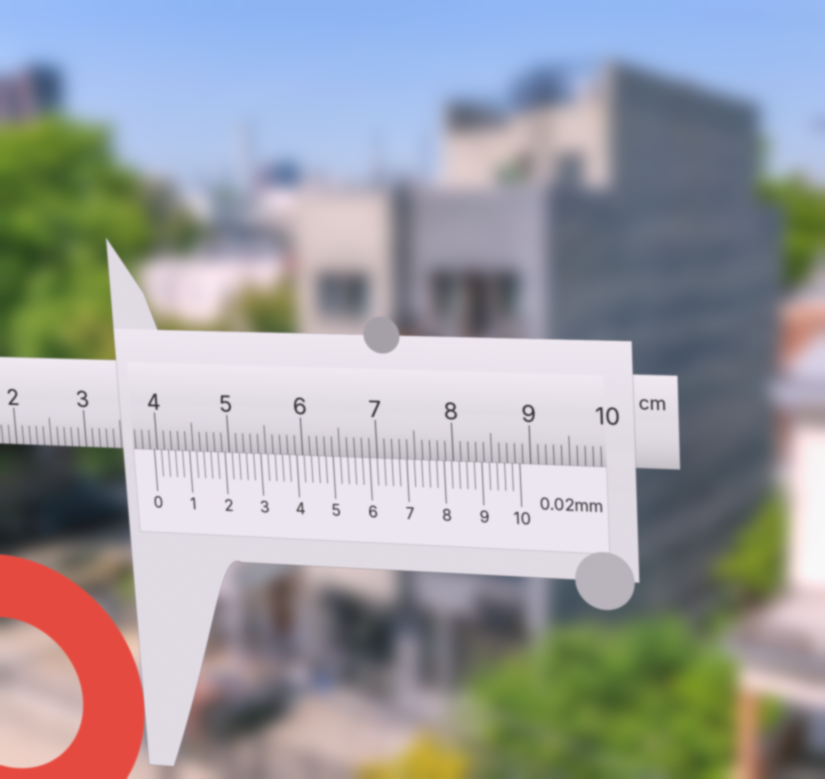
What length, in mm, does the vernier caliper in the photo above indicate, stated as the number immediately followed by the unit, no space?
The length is 39.6mm
